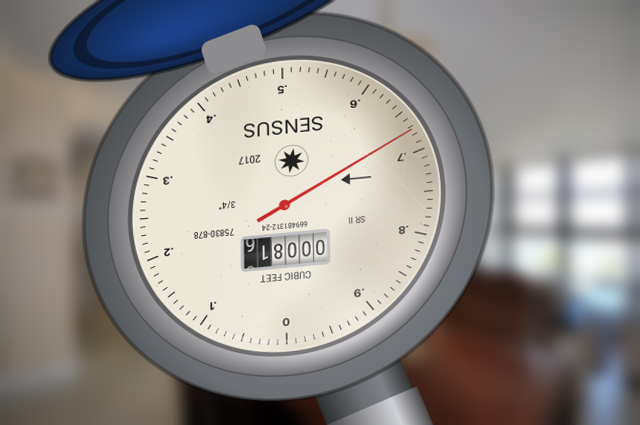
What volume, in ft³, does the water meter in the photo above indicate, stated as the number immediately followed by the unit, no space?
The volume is 815.67ft³
